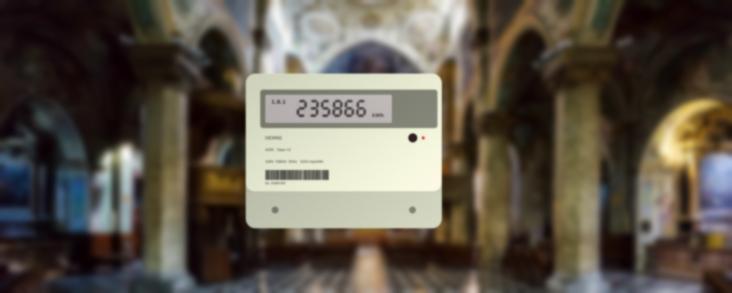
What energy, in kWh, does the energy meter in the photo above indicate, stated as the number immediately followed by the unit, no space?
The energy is 235866kWh
